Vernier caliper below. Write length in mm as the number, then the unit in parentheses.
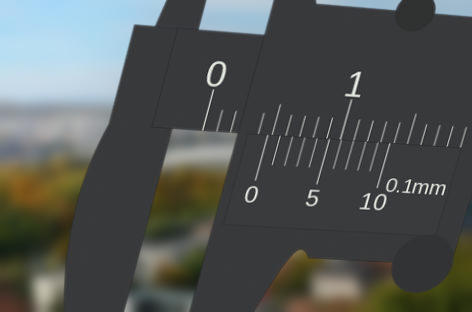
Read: 4.7 (mm)
